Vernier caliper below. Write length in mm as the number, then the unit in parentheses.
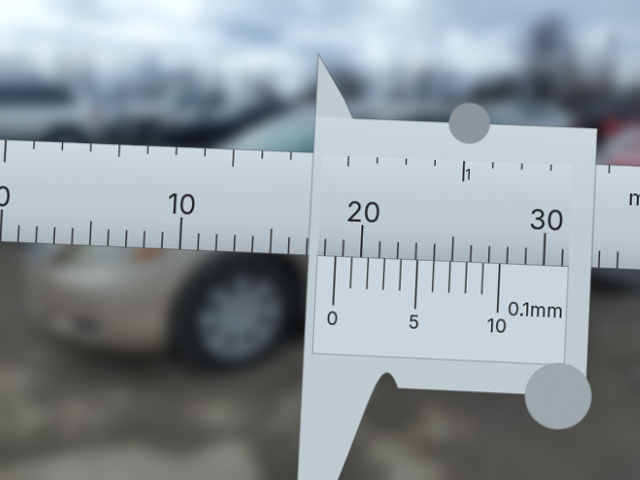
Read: 18.6 (mm)
